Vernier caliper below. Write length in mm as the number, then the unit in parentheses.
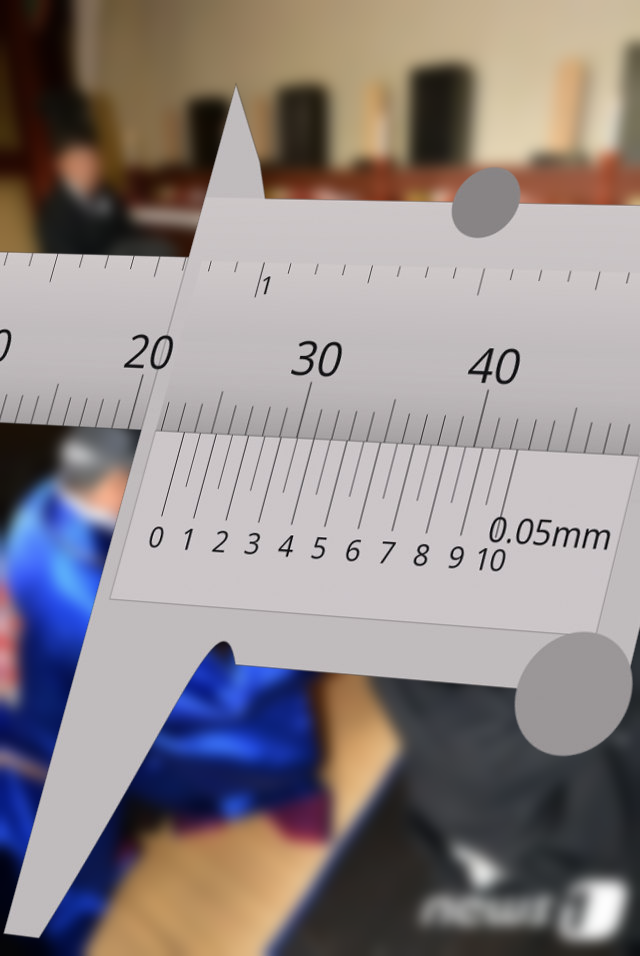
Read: 23.4 (mm)
